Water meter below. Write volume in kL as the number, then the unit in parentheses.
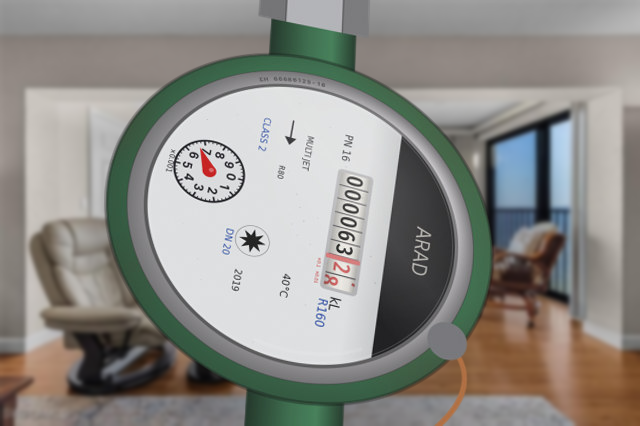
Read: 63.276 (kL)
